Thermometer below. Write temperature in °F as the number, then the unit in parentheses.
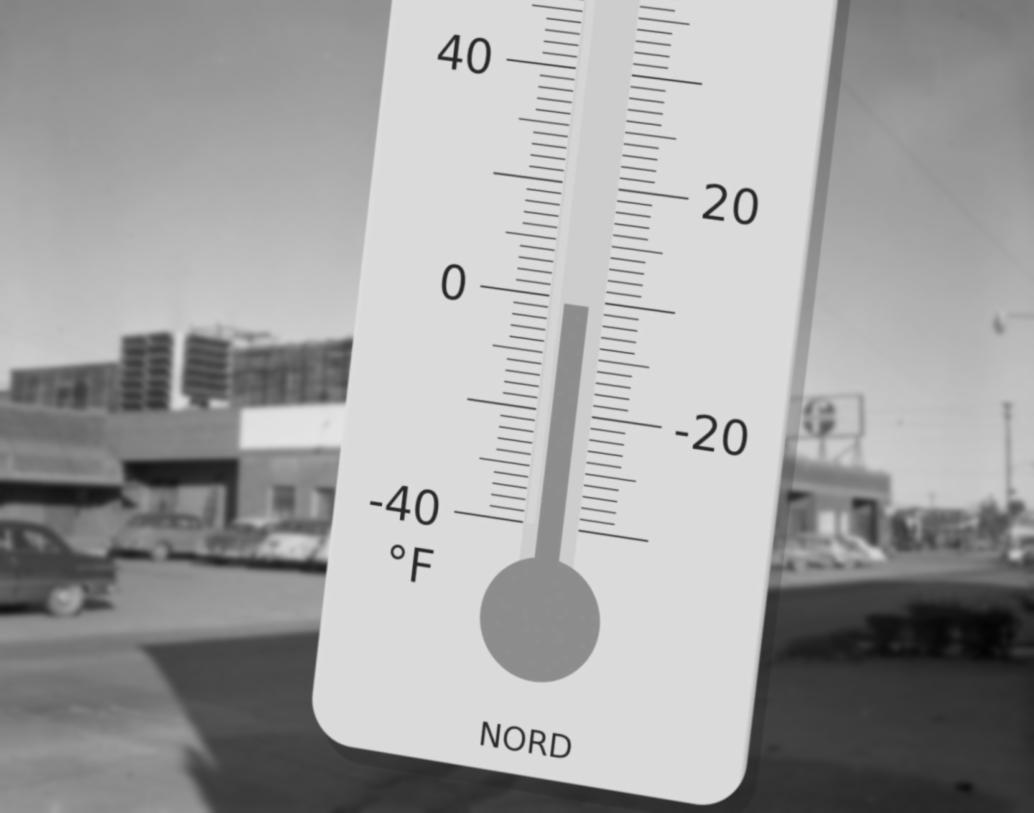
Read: -1 (°F)
